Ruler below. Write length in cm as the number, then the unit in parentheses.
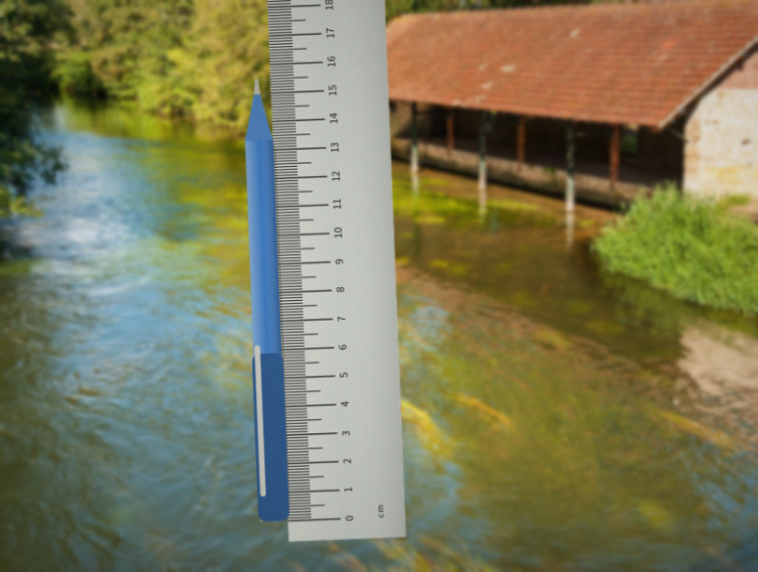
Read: 15.5 (cm)
